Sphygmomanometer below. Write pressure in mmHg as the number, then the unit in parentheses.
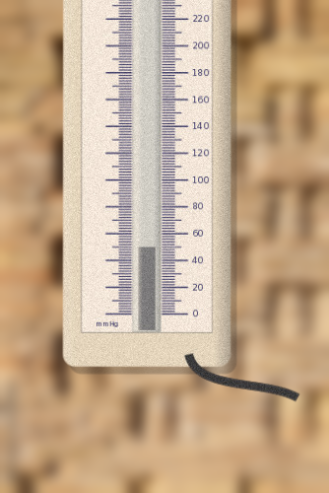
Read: 50 (mmHg)
